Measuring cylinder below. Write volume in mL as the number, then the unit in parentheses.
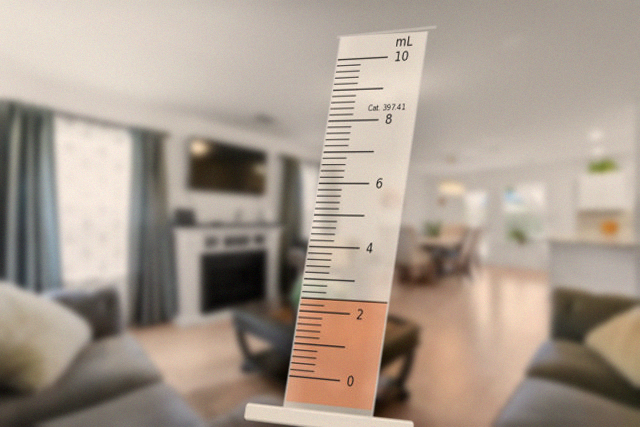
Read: 2.4 (mL)
